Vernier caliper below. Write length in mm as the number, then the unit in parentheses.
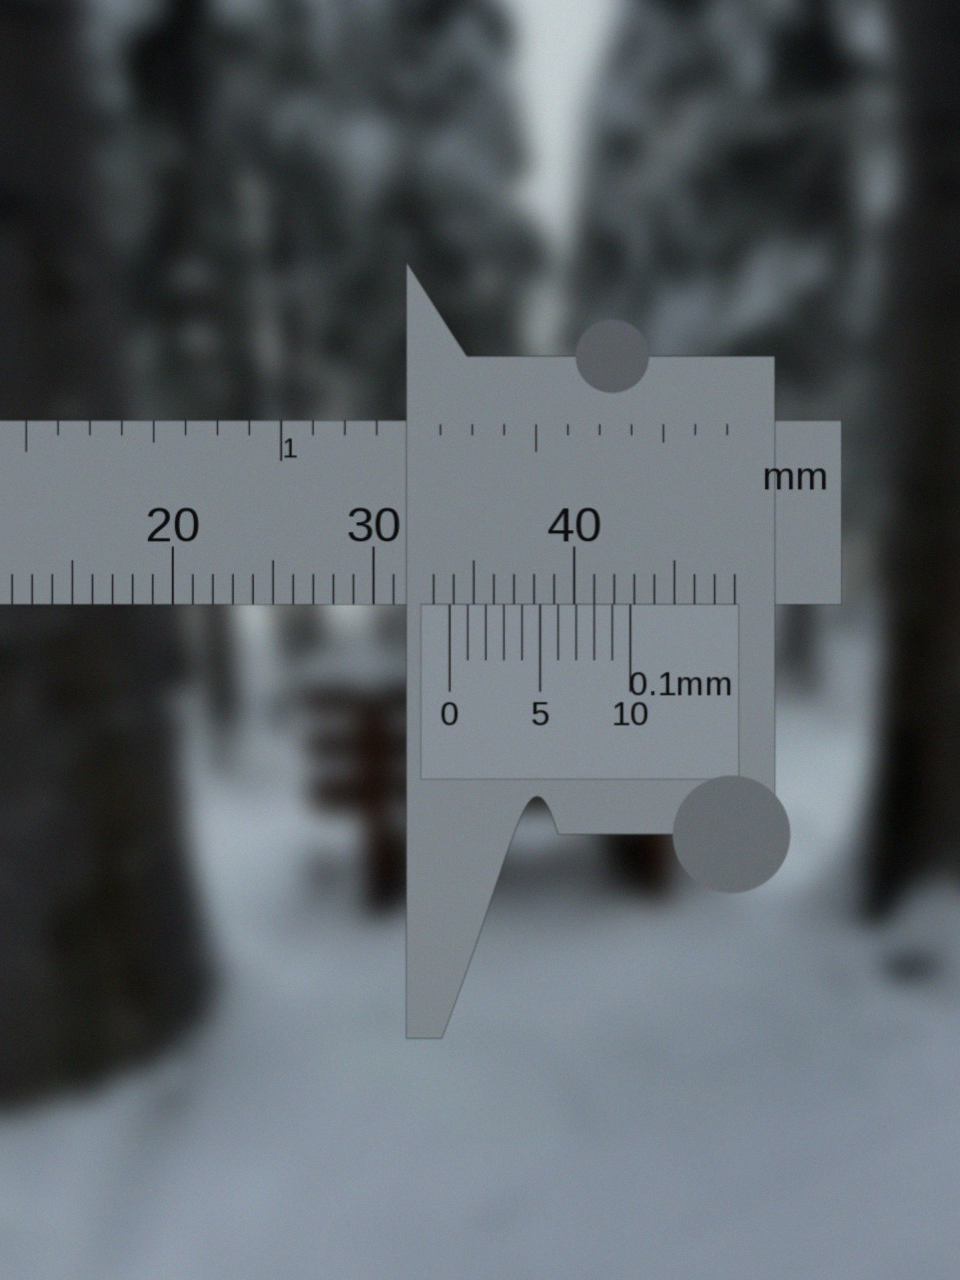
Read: 33.8 (mm)
